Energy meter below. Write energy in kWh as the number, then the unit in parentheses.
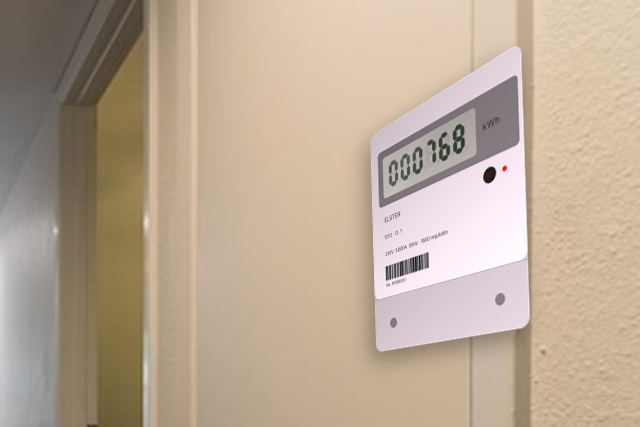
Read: 768 (kWh)
